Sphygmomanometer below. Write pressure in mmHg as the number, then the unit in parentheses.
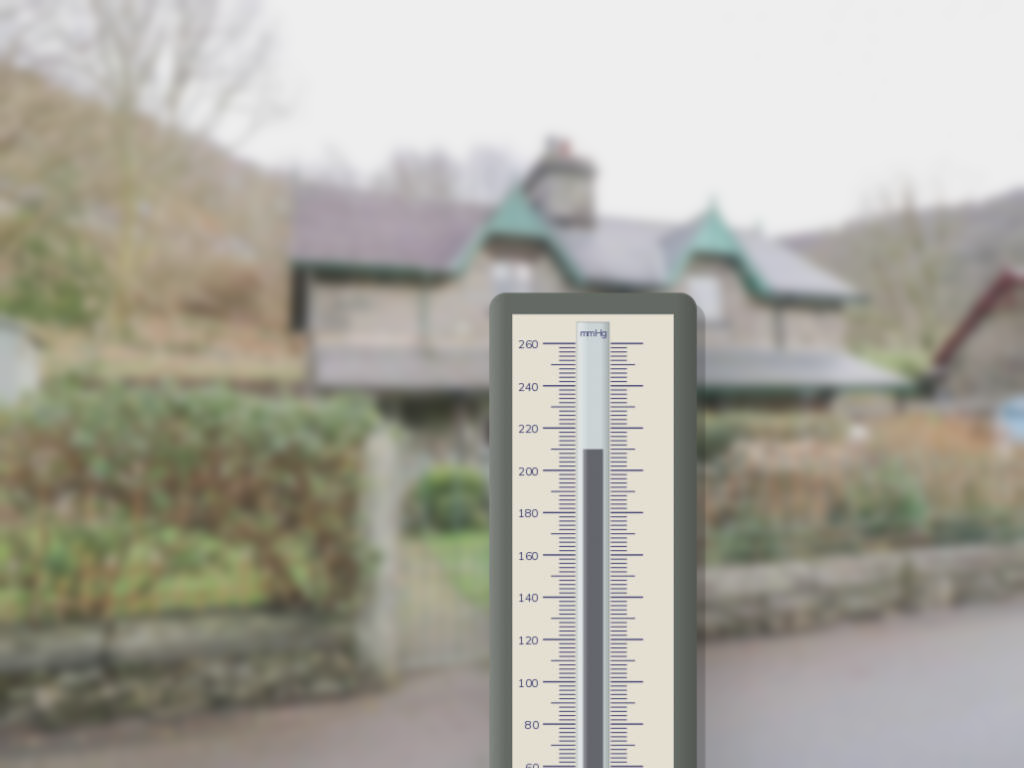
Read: 210 (mmHg)
